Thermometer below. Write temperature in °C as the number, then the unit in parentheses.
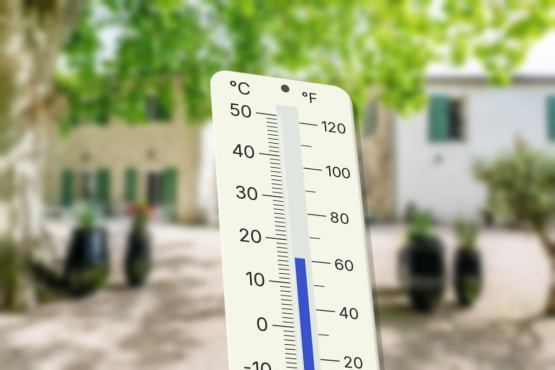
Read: 16 (°C)
